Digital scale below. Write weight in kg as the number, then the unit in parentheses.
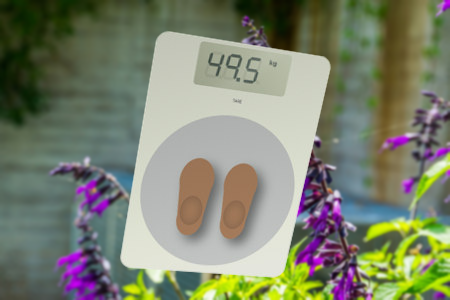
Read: 49.5 (kg)
